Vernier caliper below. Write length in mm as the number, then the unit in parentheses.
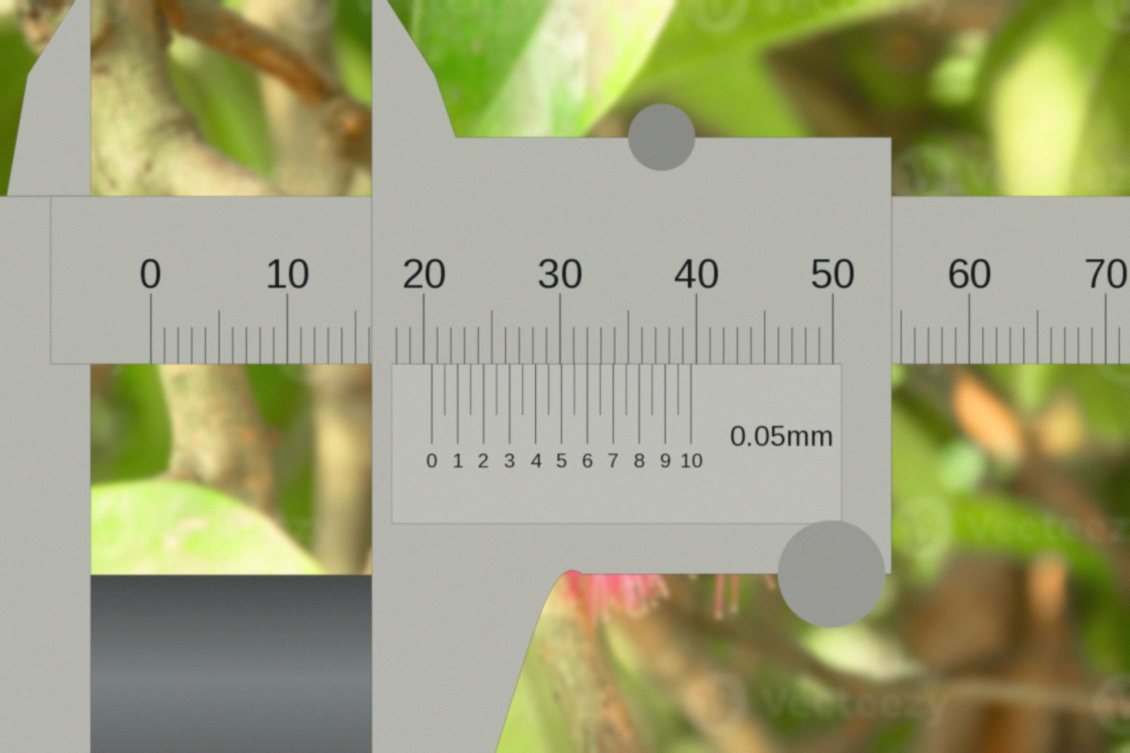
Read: 20.6 (mm)
